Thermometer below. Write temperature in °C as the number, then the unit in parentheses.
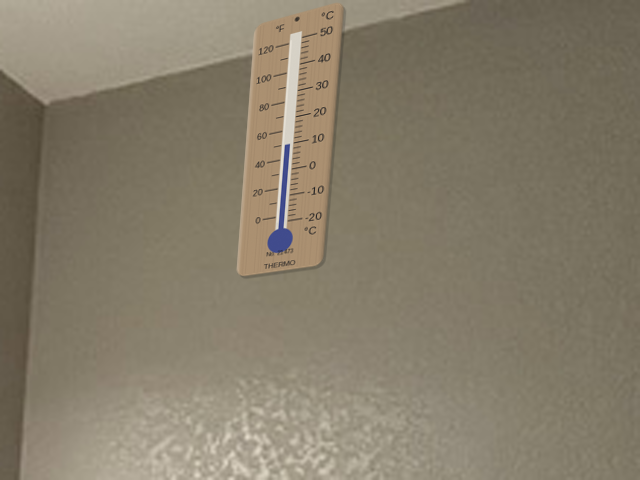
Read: 10 (°C)
